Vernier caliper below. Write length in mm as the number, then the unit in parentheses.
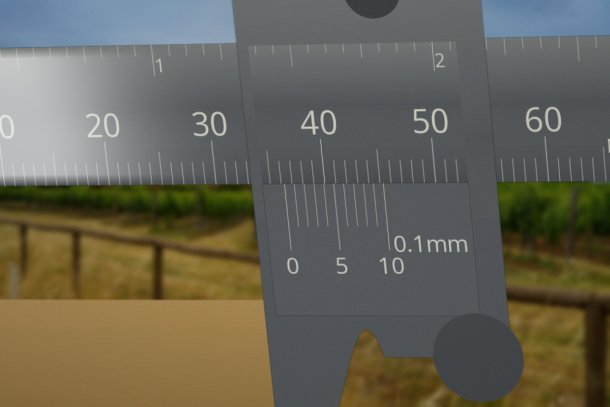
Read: 36.3 (mm)
